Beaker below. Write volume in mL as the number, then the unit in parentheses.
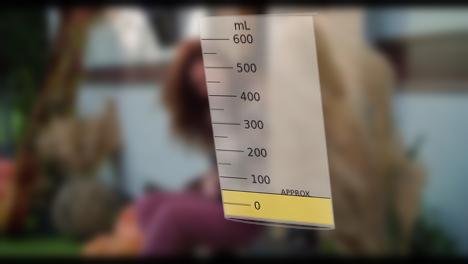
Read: 50 (mL)
